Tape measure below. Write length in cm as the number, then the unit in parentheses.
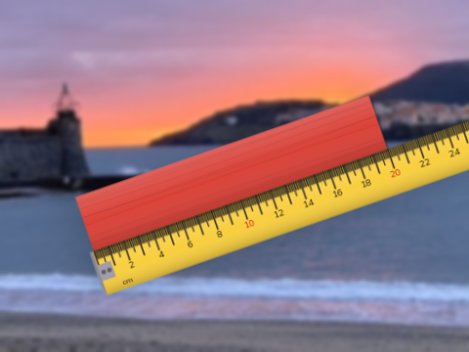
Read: 20 (cm)
